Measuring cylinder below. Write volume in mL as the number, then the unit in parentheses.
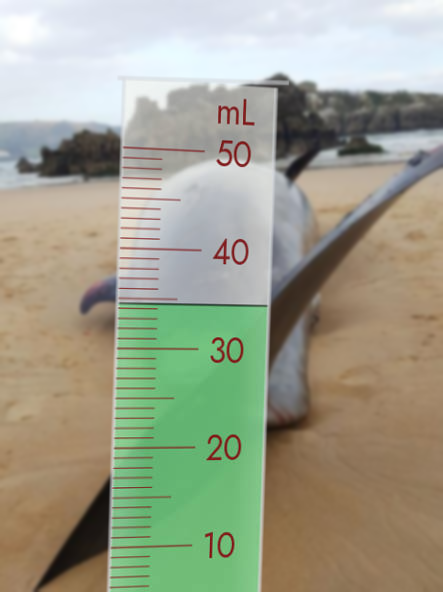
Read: 34.5 (mL)
